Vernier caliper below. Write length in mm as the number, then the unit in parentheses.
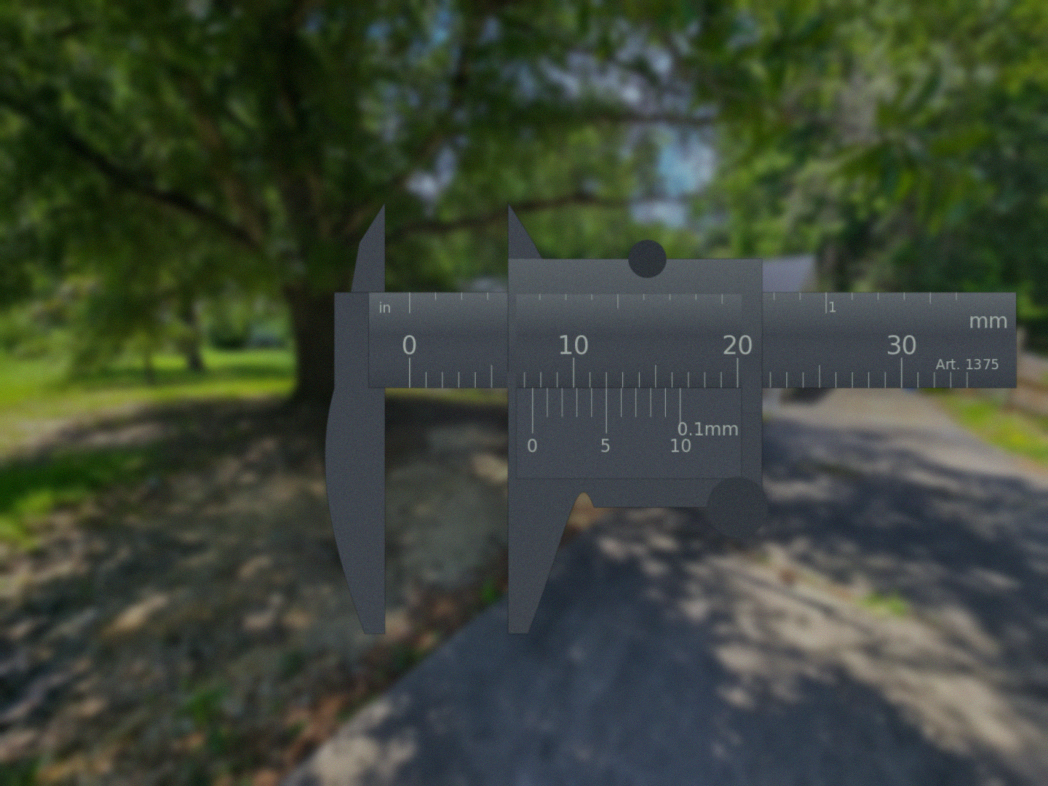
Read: 7.5 (mm)
